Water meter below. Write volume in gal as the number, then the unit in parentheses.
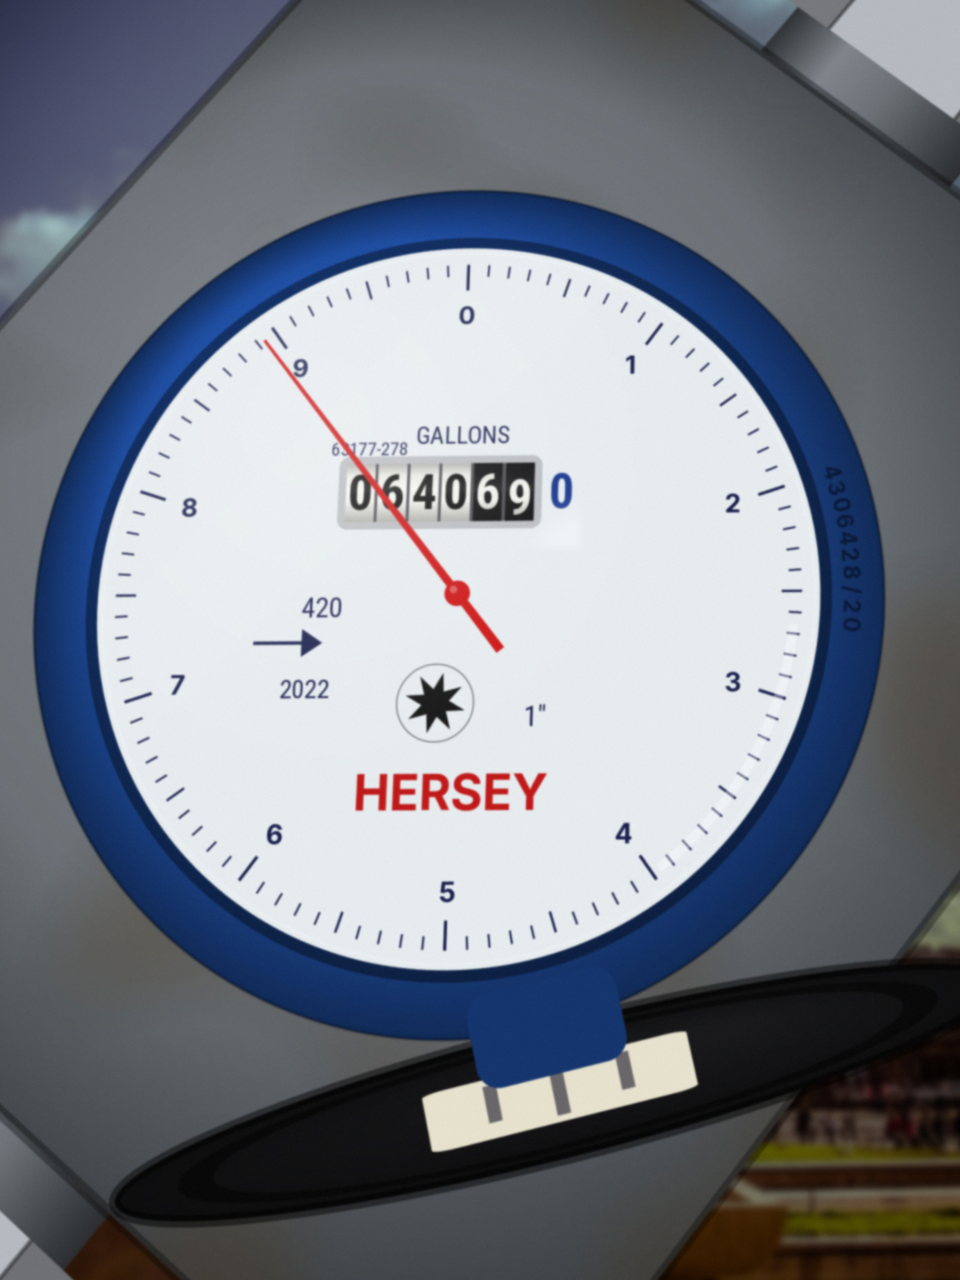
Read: 640688.9 (gal)
